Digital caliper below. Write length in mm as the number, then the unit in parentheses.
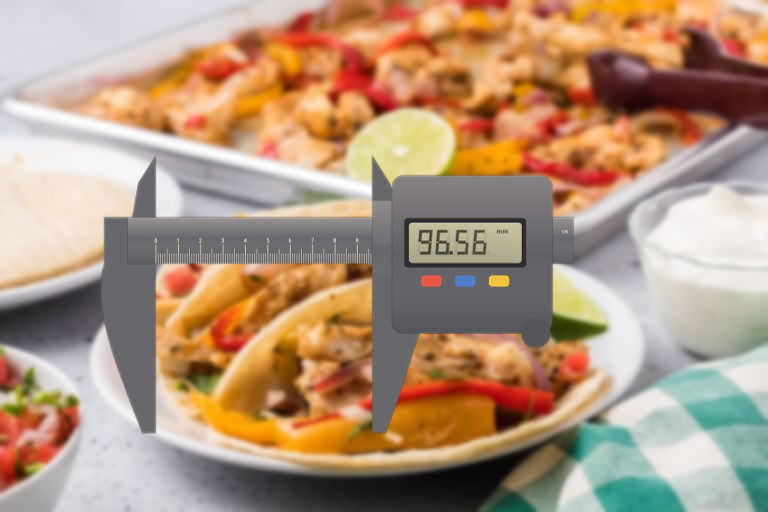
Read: 96.56 (mm)
